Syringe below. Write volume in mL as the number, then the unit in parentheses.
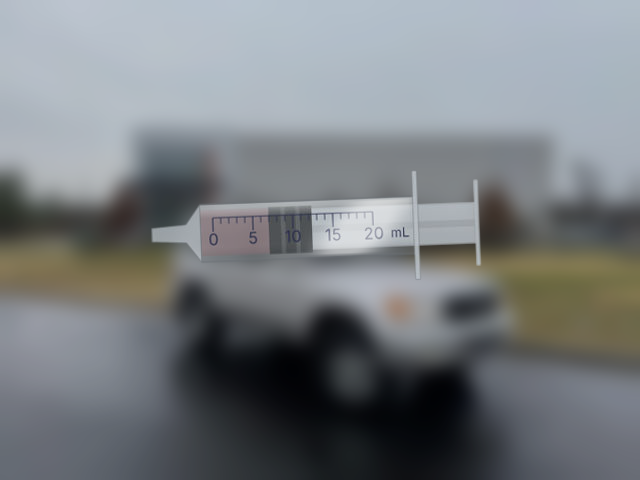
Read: 7 (mL)
